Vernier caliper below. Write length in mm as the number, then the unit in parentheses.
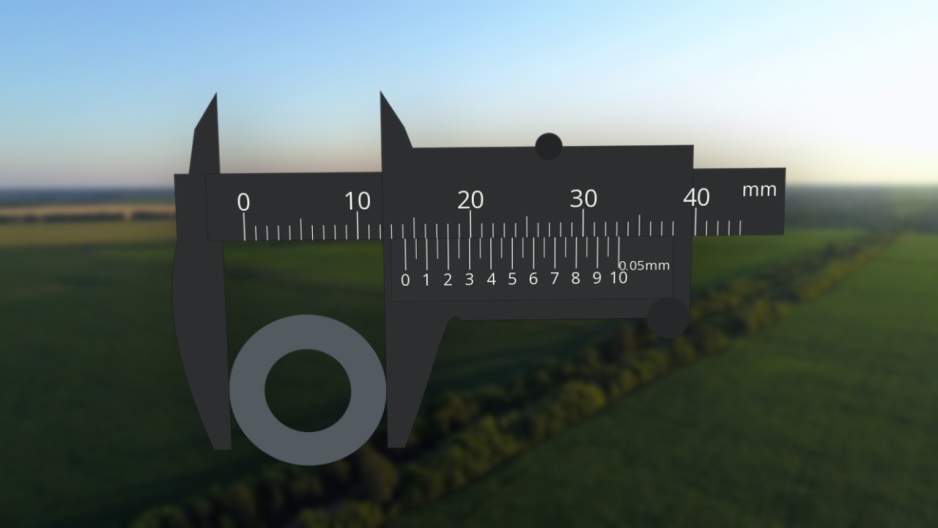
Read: 14.2 (mm)
